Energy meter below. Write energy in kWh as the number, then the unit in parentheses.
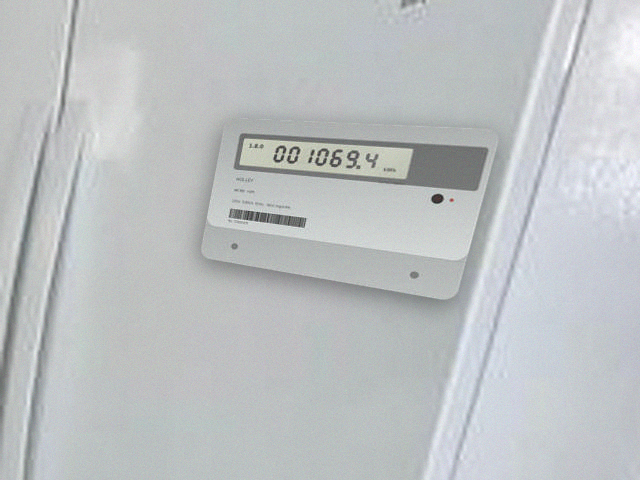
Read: 1069.4 (kWh)
